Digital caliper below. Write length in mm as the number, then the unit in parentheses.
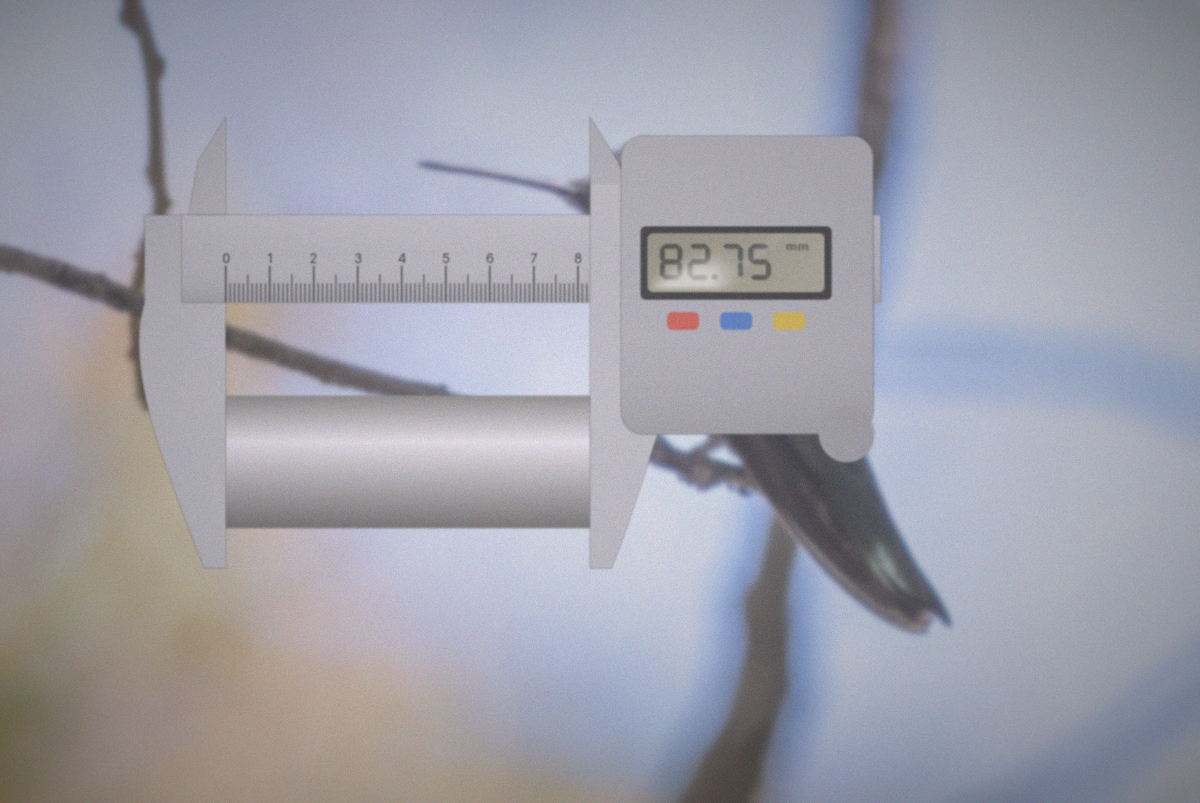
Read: 82.75 (mm)
